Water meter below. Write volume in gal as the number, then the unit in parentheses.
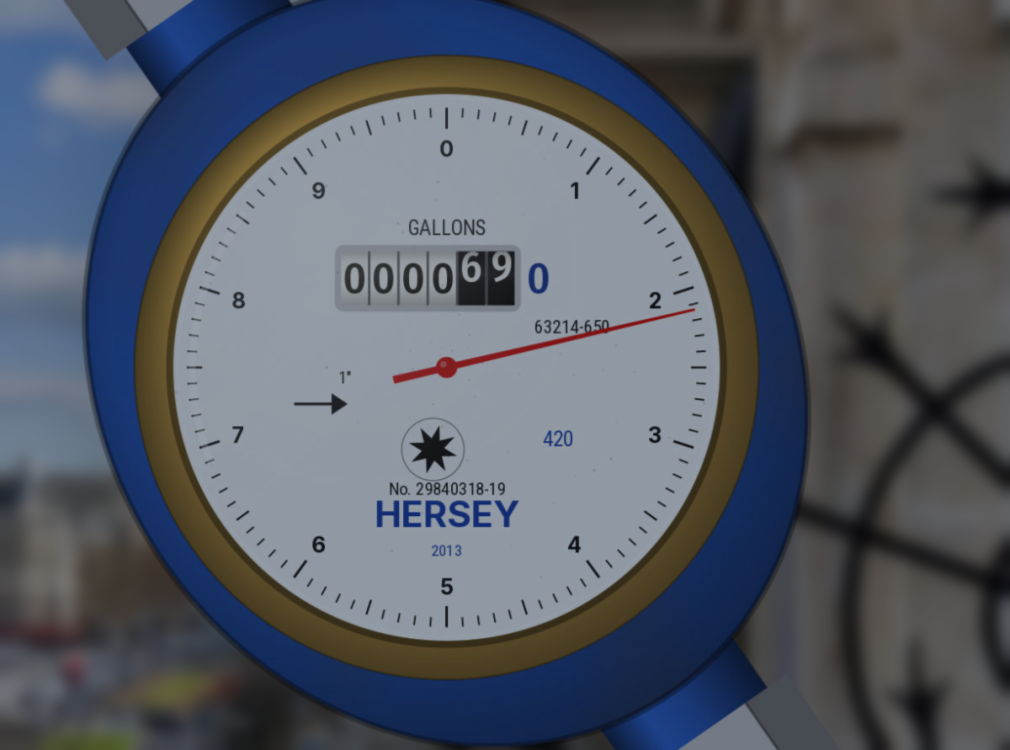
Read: 692.1 (gal)
